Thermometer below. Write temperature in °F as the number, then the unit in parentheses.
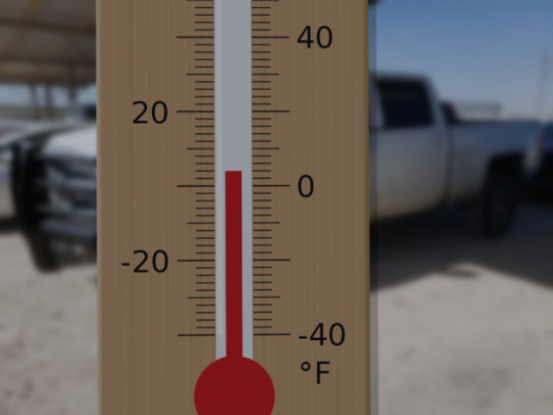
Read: 4 (°F)
